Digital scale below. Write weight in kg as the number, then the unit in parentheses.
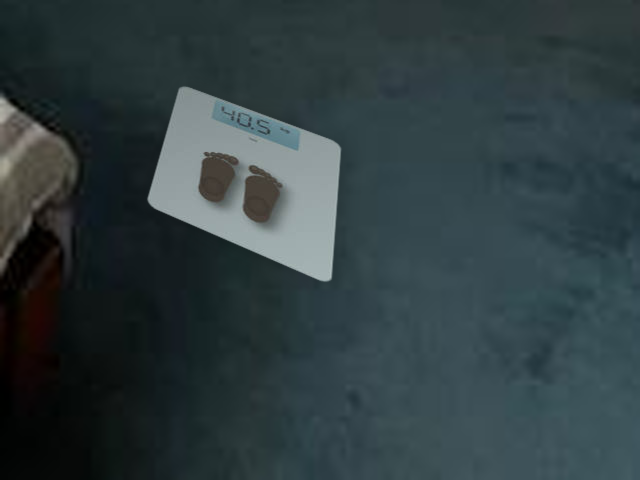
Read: 40.5 (kg)
